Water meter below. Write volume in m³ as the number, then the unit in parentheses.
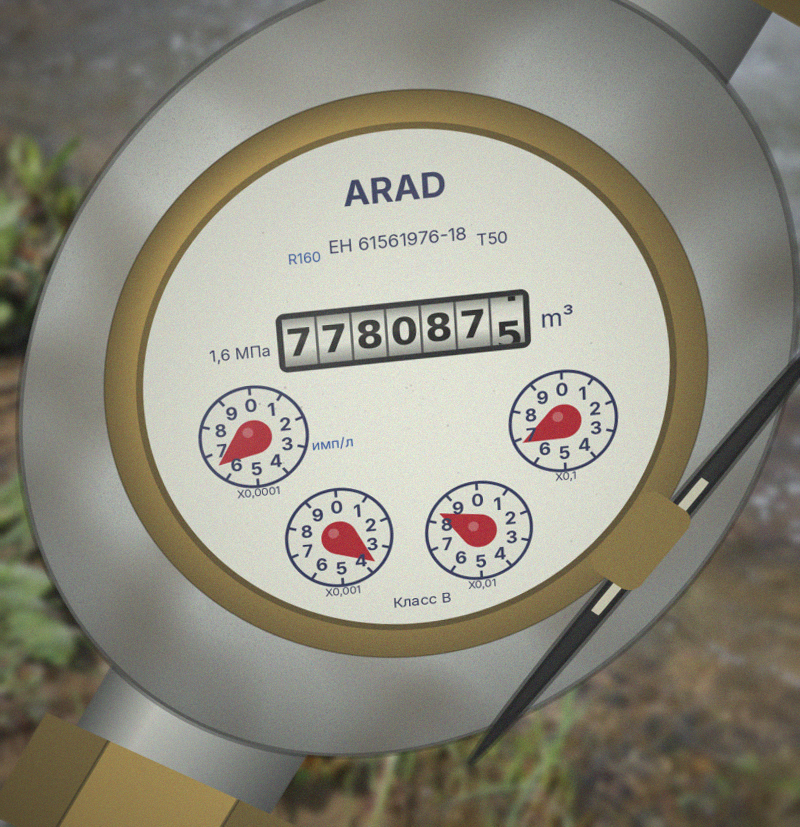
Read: 7780874.6836 (m³)
